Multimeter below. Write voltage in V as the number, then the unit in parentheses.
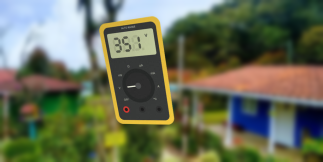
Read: 351 (V)
